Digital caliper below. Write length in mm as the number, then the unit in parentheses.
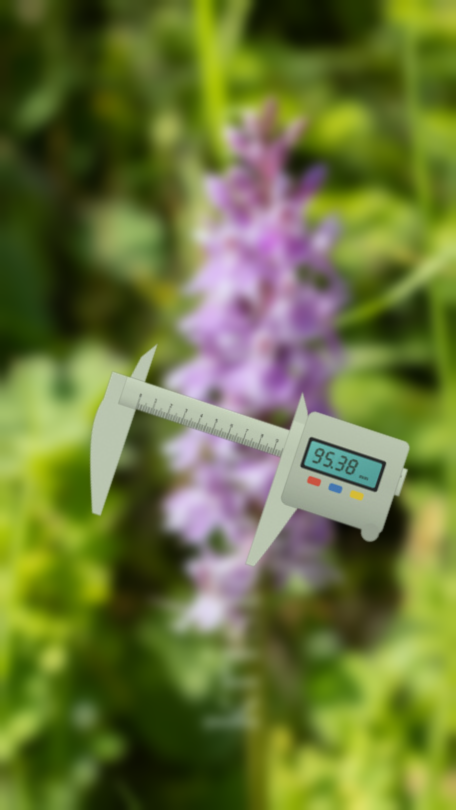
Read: 95.38 (mm)
